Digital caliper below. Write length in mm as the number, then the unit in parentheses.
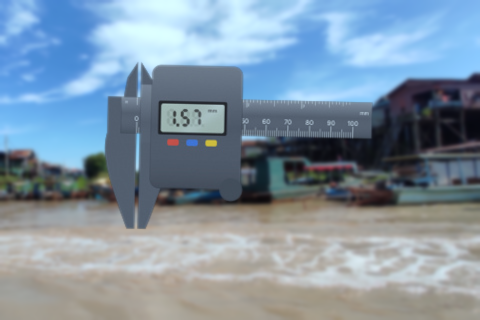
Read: 1.57 (mm)
